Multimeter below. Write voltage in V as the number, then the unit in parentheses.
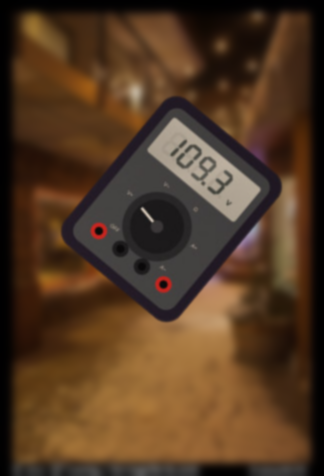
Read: 109.3 (V)
